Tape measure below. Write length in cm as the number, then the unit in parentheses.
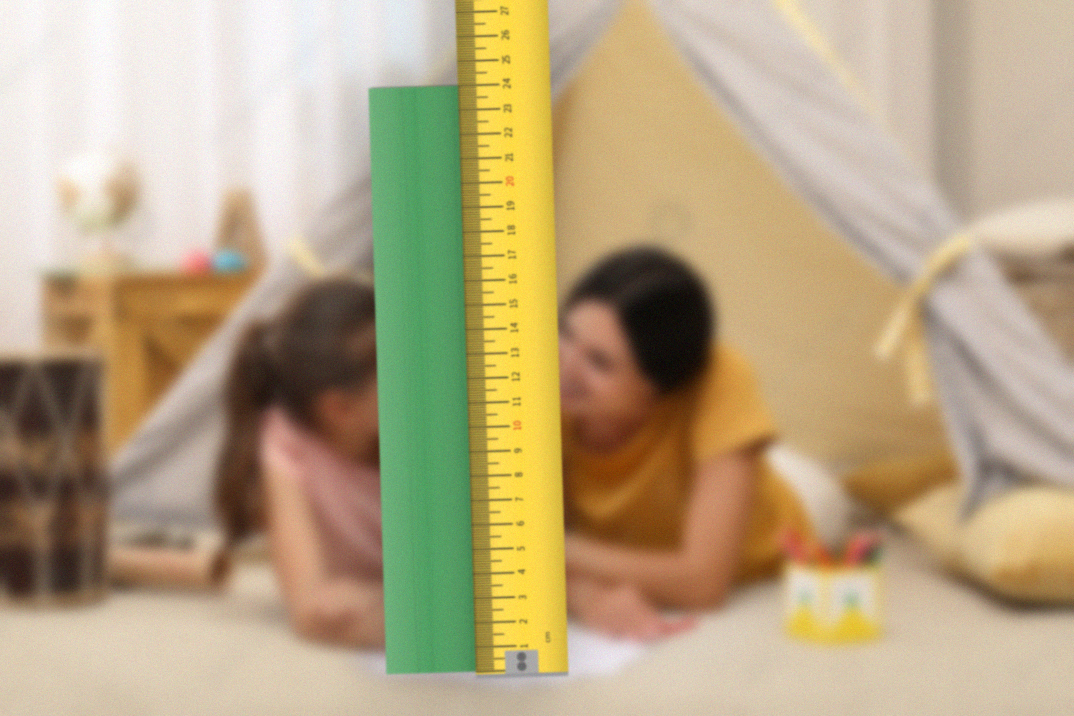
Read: 24 (cm)
